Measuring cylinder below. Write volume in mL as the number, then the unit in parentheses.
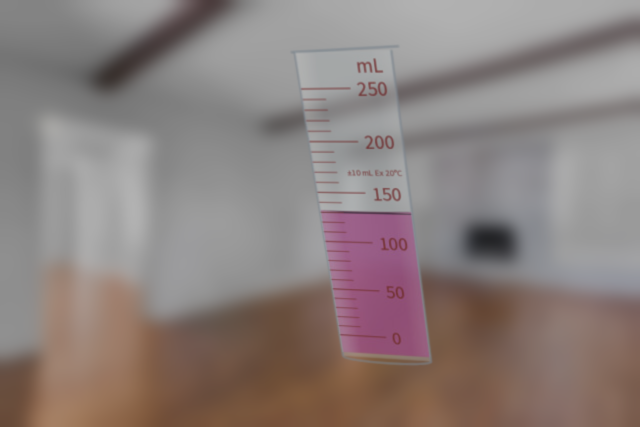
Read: 130 (mL)
